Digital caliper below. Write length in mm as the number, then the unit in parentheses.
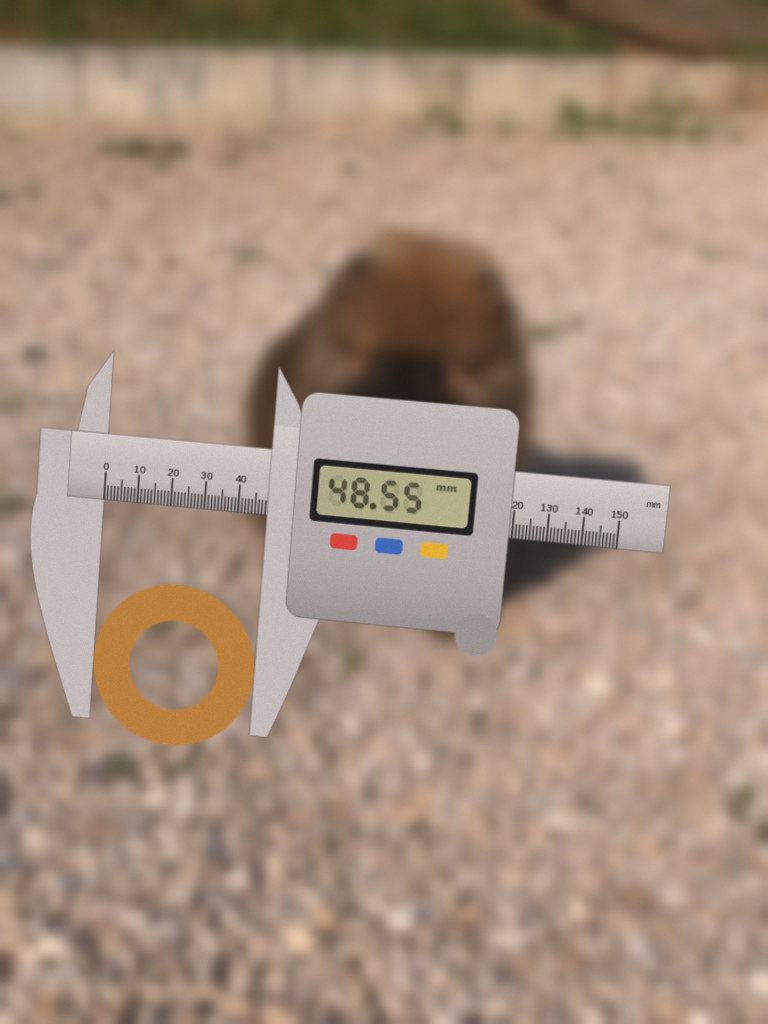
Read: 48.55 (mm)
